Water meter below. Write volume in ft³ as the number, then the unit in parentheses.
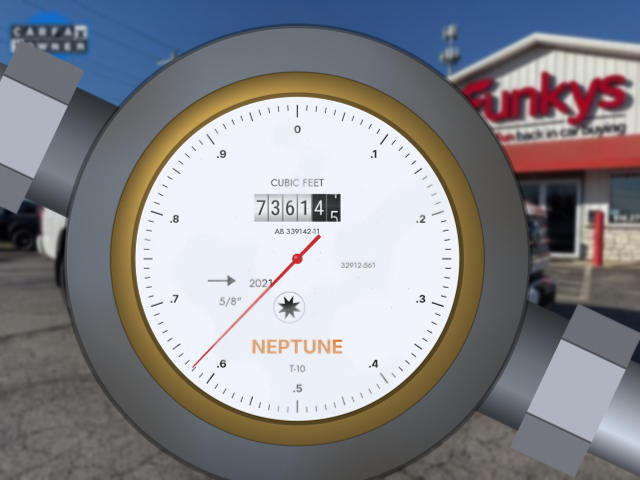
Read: 736144.62 (ft³)
